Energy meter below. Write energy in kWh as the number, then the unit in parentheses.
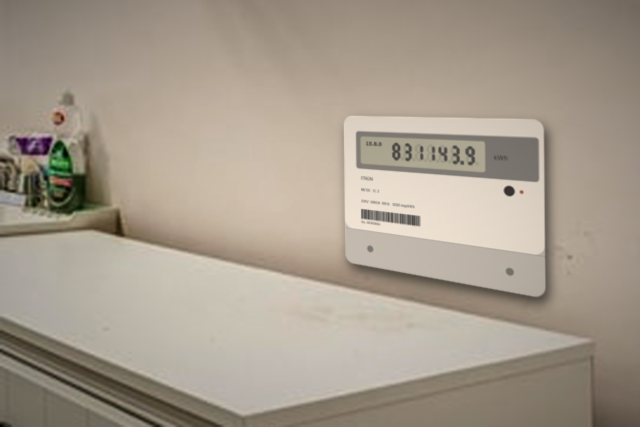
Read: 831143.9 (kWh)
